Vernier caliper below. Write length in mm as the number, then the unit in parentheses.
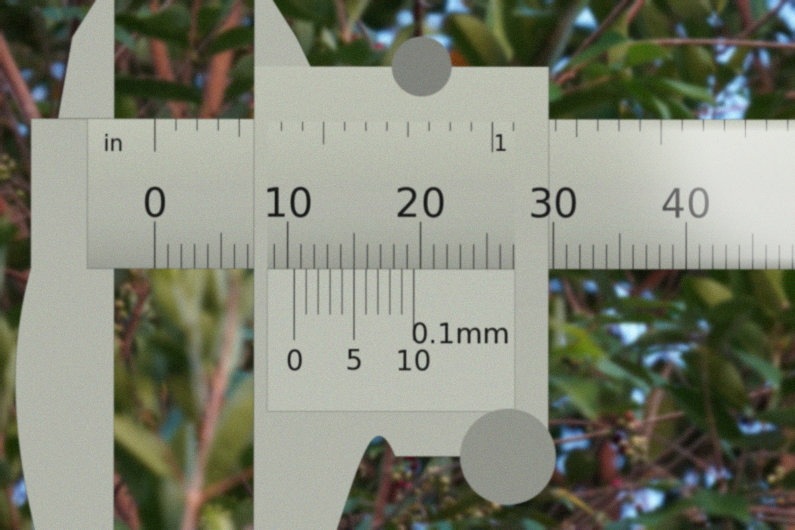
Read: 10.5 (mm)
